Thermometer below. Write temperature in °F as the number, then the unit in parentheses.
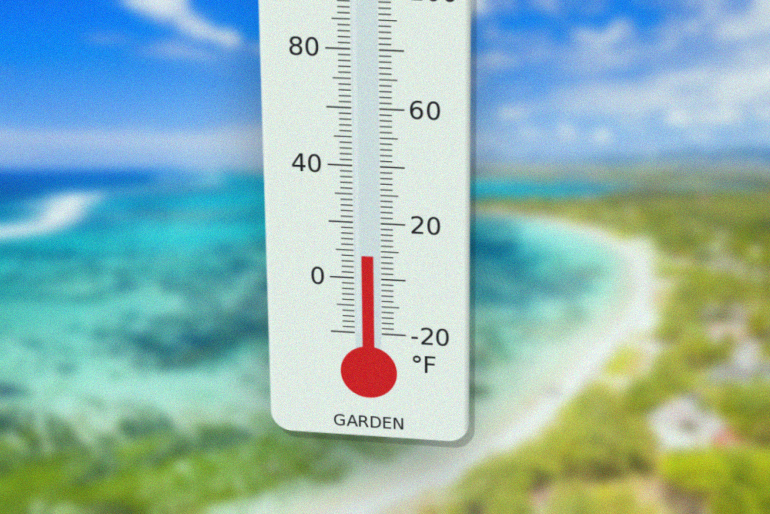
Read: 8 (°F)
